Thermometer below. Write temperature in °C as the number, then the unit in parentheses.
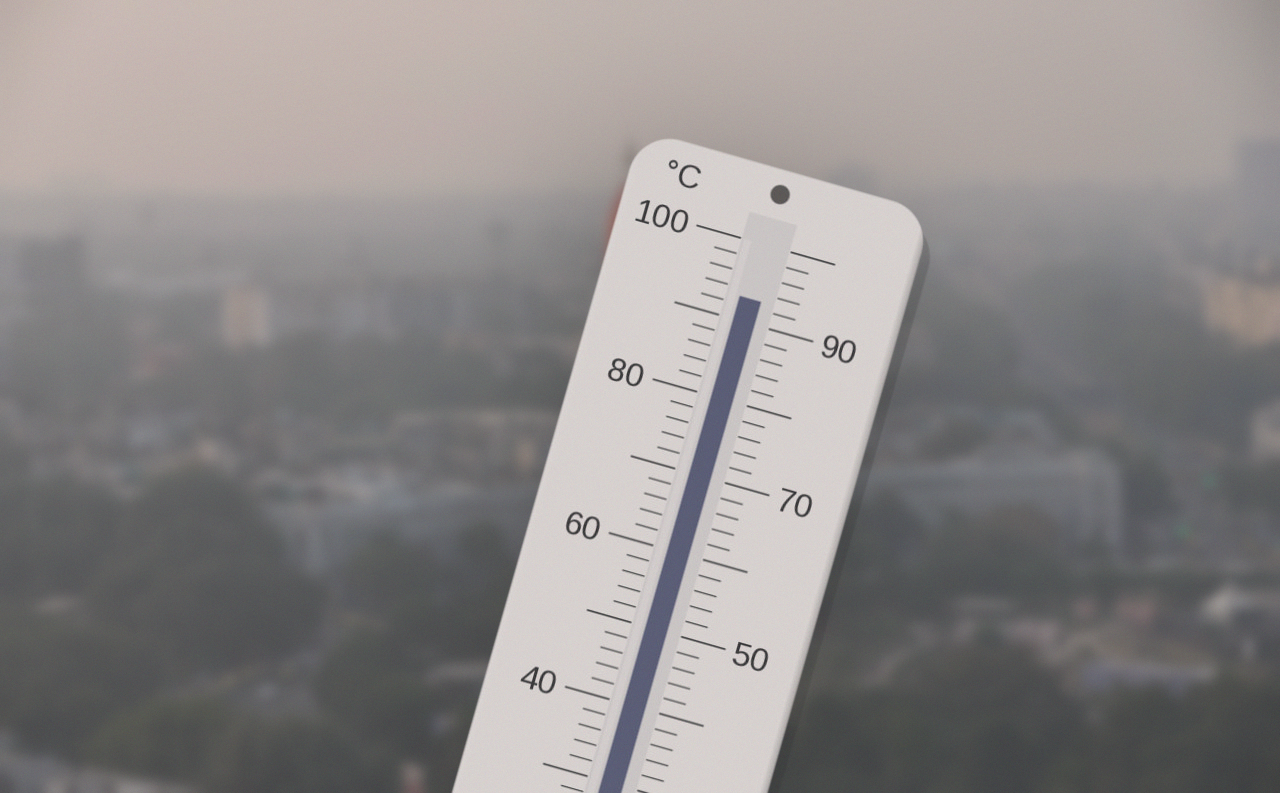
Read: 93 (°C)
